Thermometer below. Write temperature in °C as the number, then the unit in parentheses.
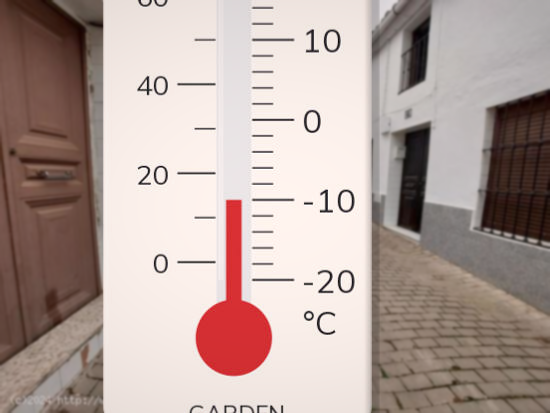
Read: -10 (°C)
